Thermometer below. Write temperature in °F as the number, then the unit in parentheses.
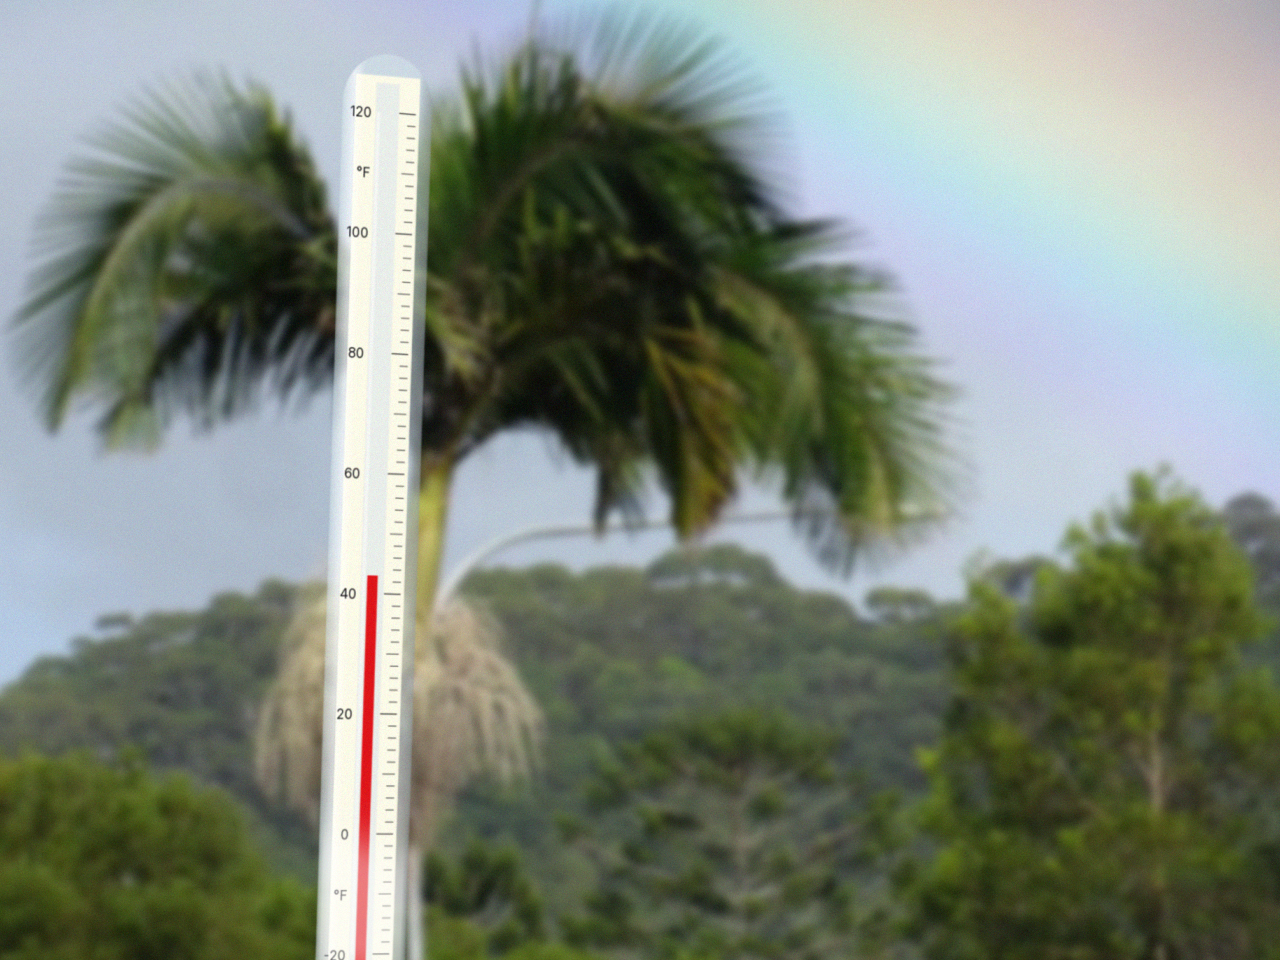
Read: 43 (°F)
